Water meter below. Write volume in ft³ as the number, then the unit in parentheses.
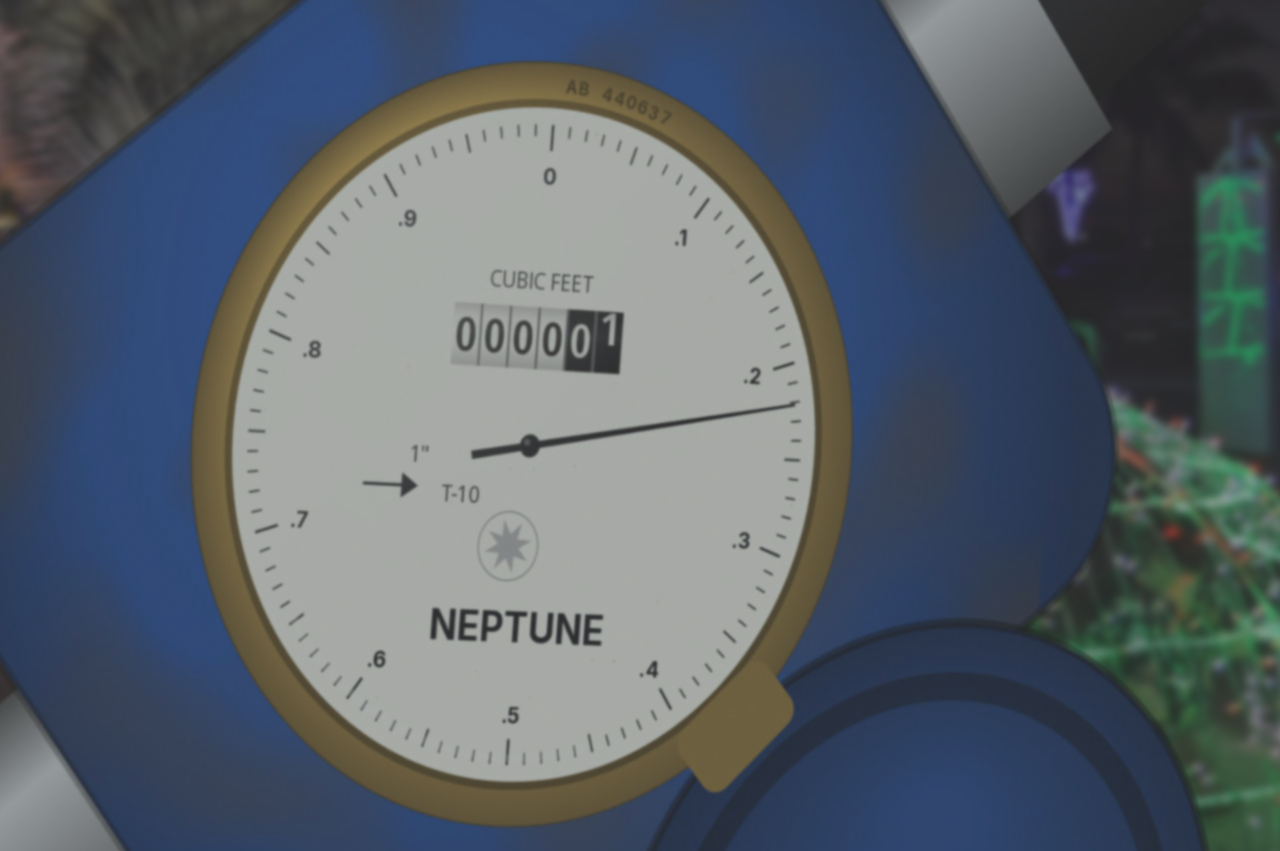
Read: 1.22 (ft³)
